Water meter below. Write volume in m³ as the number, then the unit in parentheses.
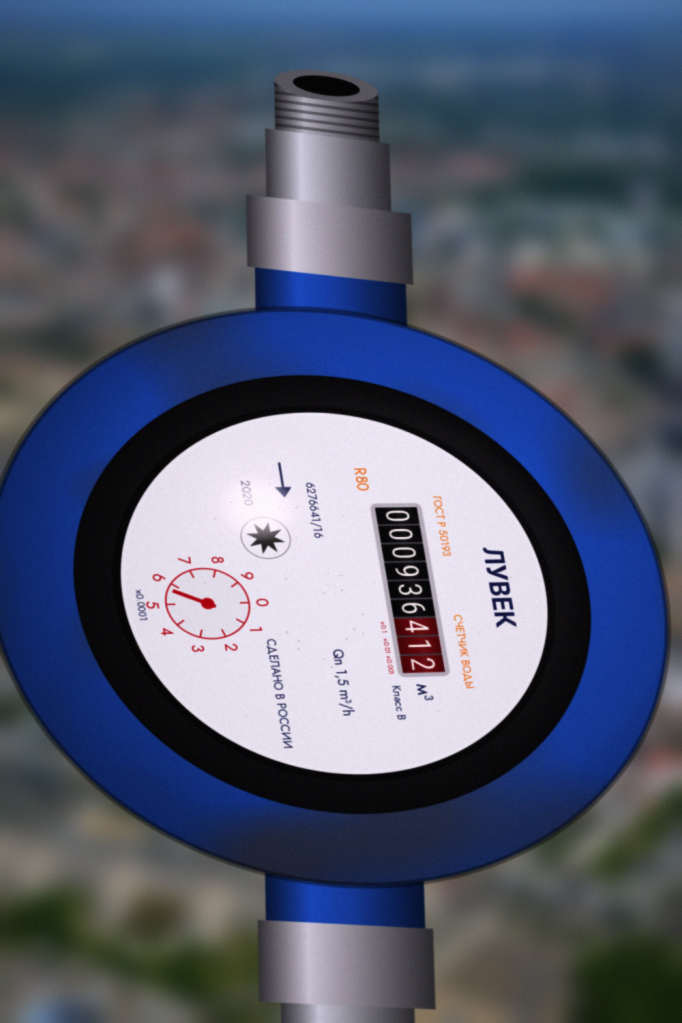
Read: 936.4125 (m³)
